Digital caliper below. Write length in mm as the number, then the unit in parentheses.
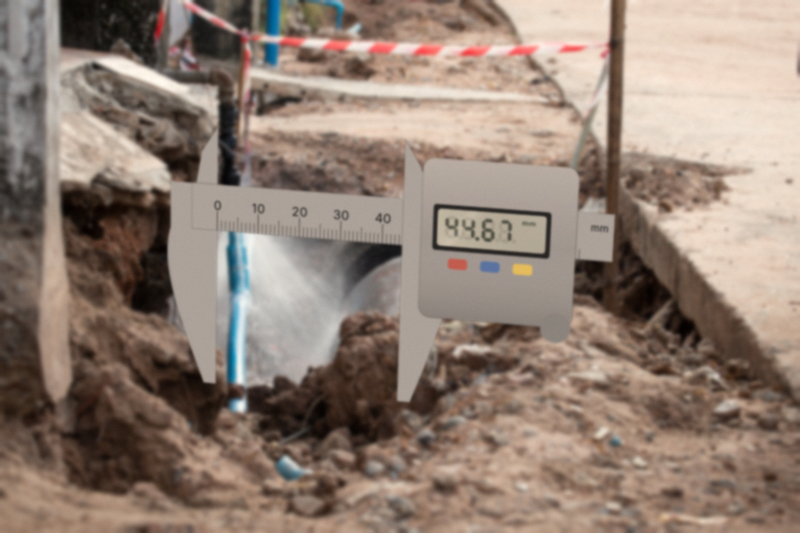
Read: 44.67 (mm)
